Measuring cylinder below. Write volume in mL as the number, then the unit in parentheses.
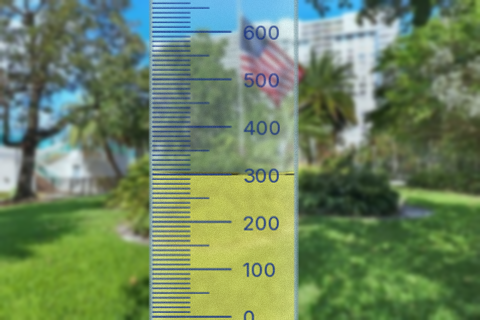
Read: 300 (mL)
